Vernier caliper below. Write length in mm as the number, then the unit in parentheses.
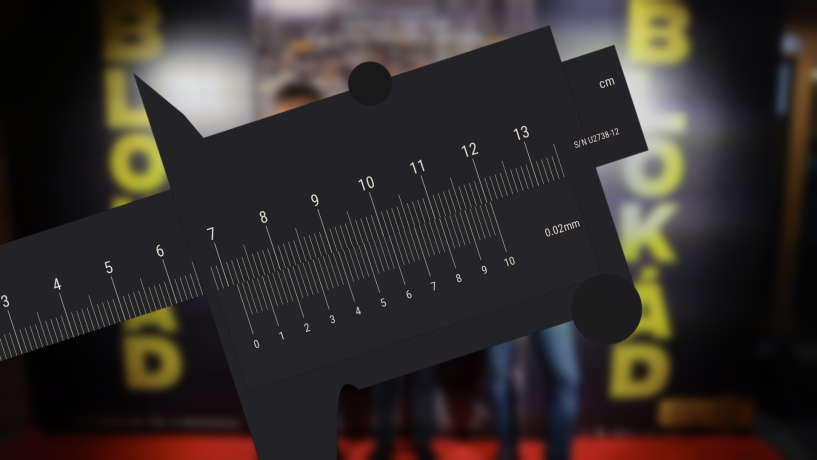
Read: 71.6 (mm)
